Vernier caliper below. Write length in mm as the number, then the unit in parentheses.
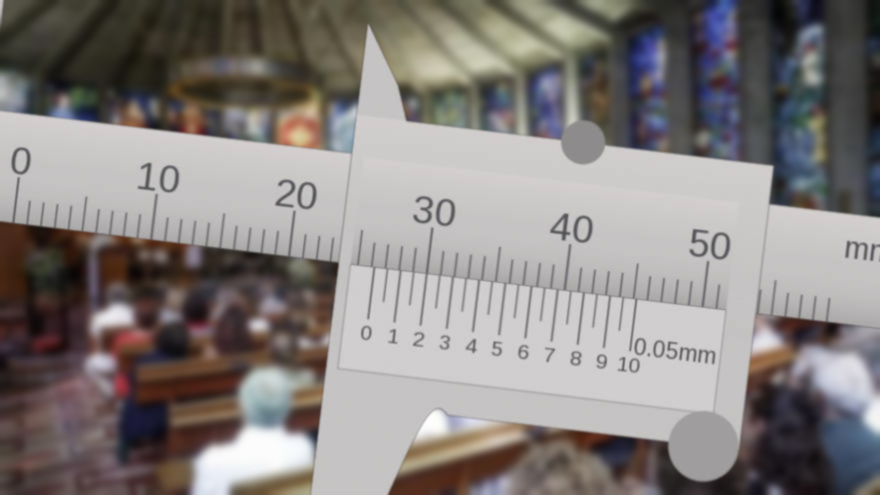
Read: 26.2 (mm)
